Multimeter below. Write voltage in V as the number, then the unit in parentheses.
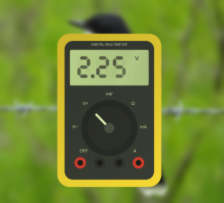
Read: 2.25 (V)
